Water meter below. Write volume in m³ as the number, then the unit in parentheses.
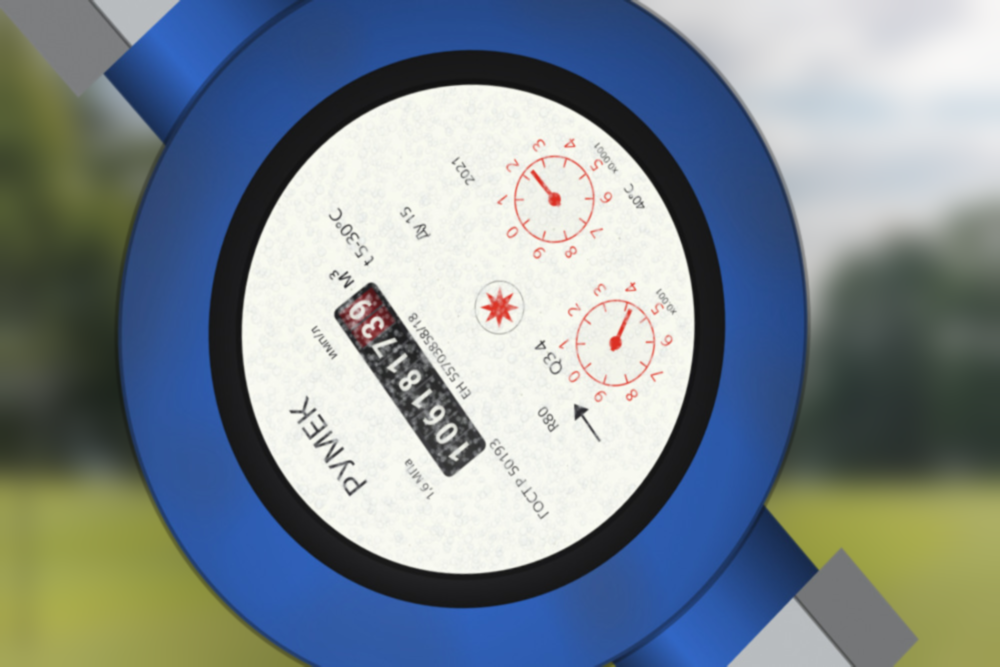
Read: 1061817.3942 (m³)
